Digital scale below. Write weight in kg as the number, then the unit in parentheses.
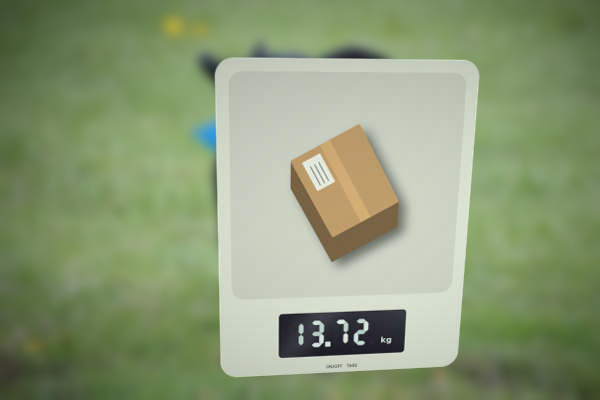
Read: 13.72 (kg)
